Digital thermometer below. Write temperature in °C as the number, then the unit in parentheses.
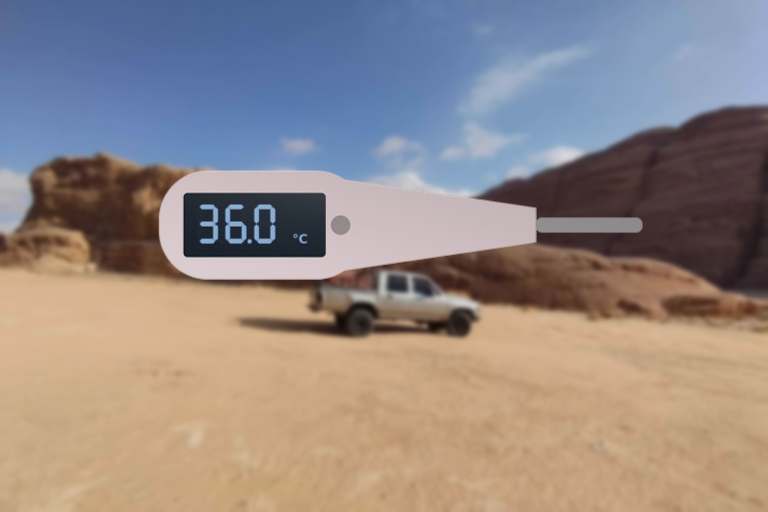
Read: 36.0 (°C)
